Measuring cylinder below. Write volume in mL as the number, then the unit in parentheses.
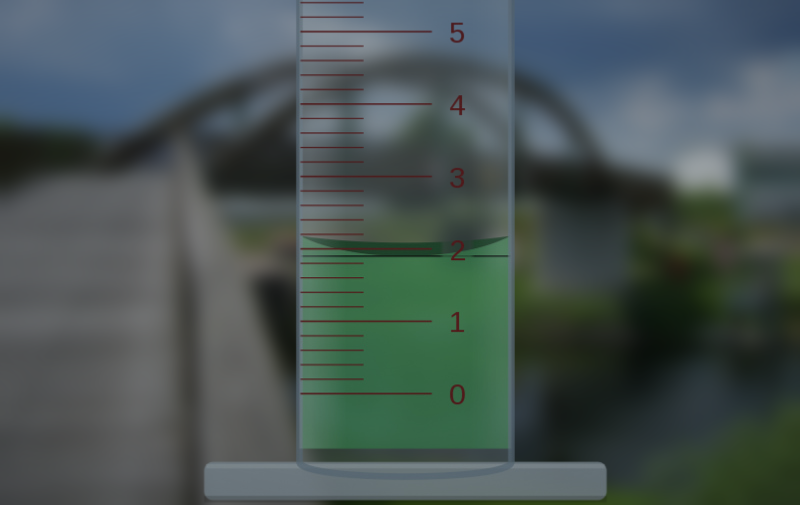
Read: 1.9 (mL)
